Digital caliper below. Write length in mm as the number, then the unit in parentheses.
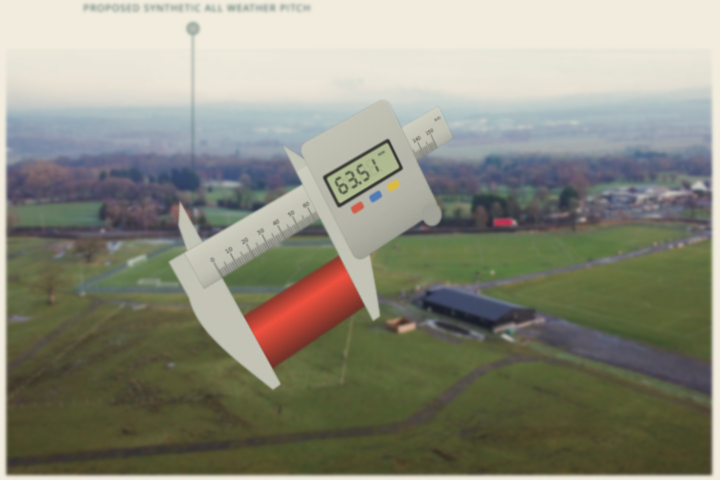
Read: 63.51 (mm)
